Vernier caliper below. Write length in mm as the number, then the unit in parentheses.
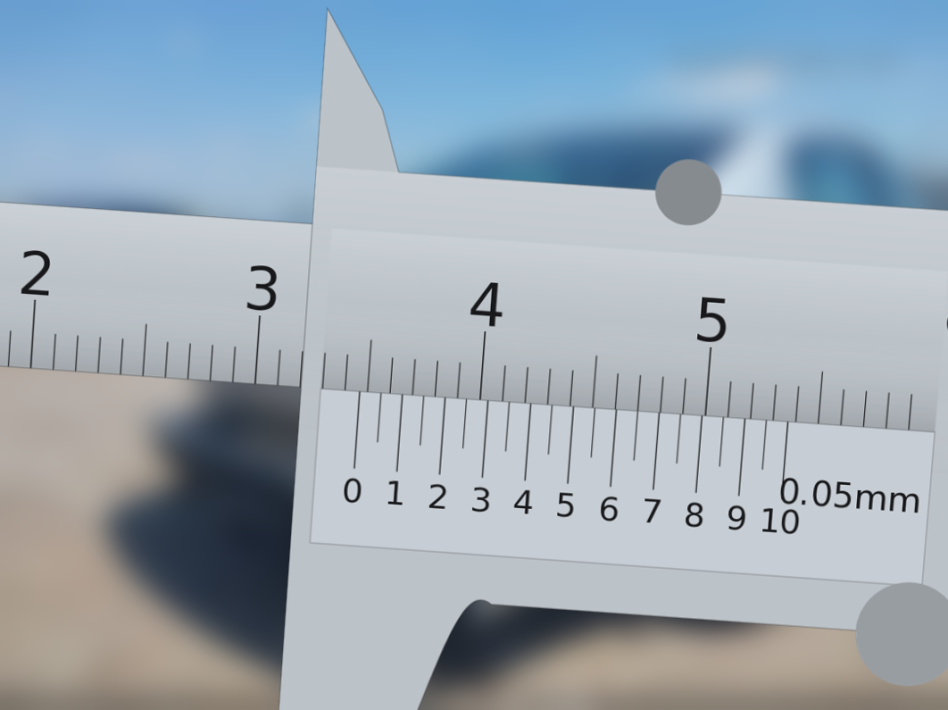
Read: 34.65 (mm)
